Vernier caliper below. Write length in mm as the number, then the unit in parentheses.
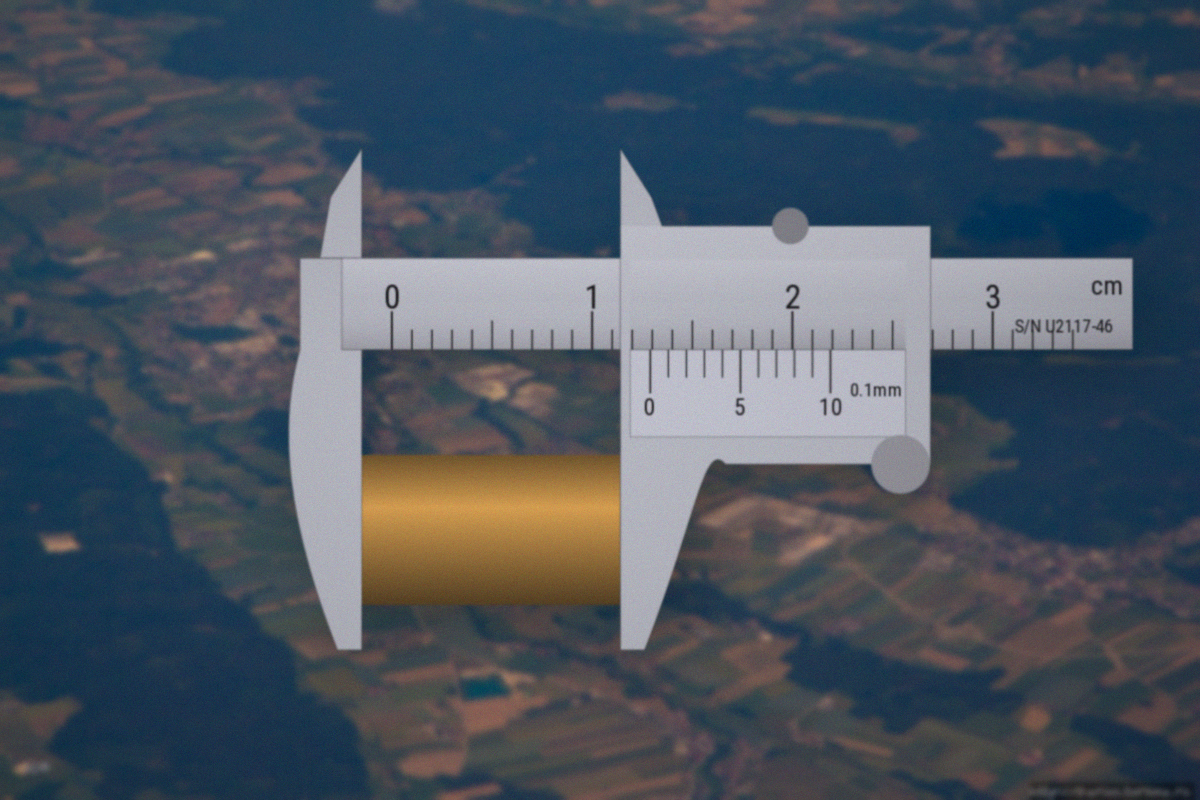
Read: 12.9 (mm)
